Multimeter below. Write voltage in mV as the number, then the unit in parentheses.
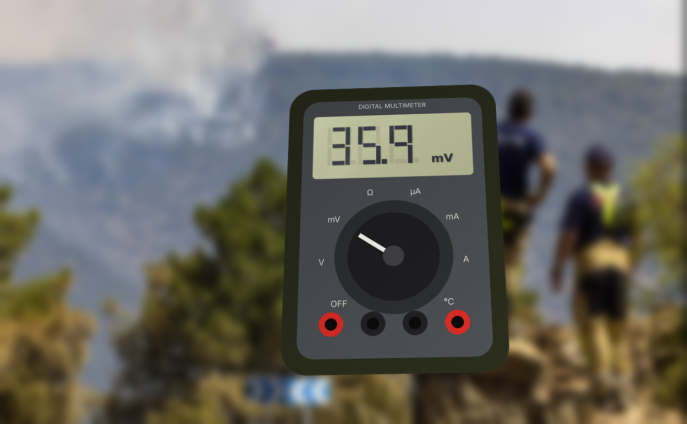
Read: 35.9 (mV)
